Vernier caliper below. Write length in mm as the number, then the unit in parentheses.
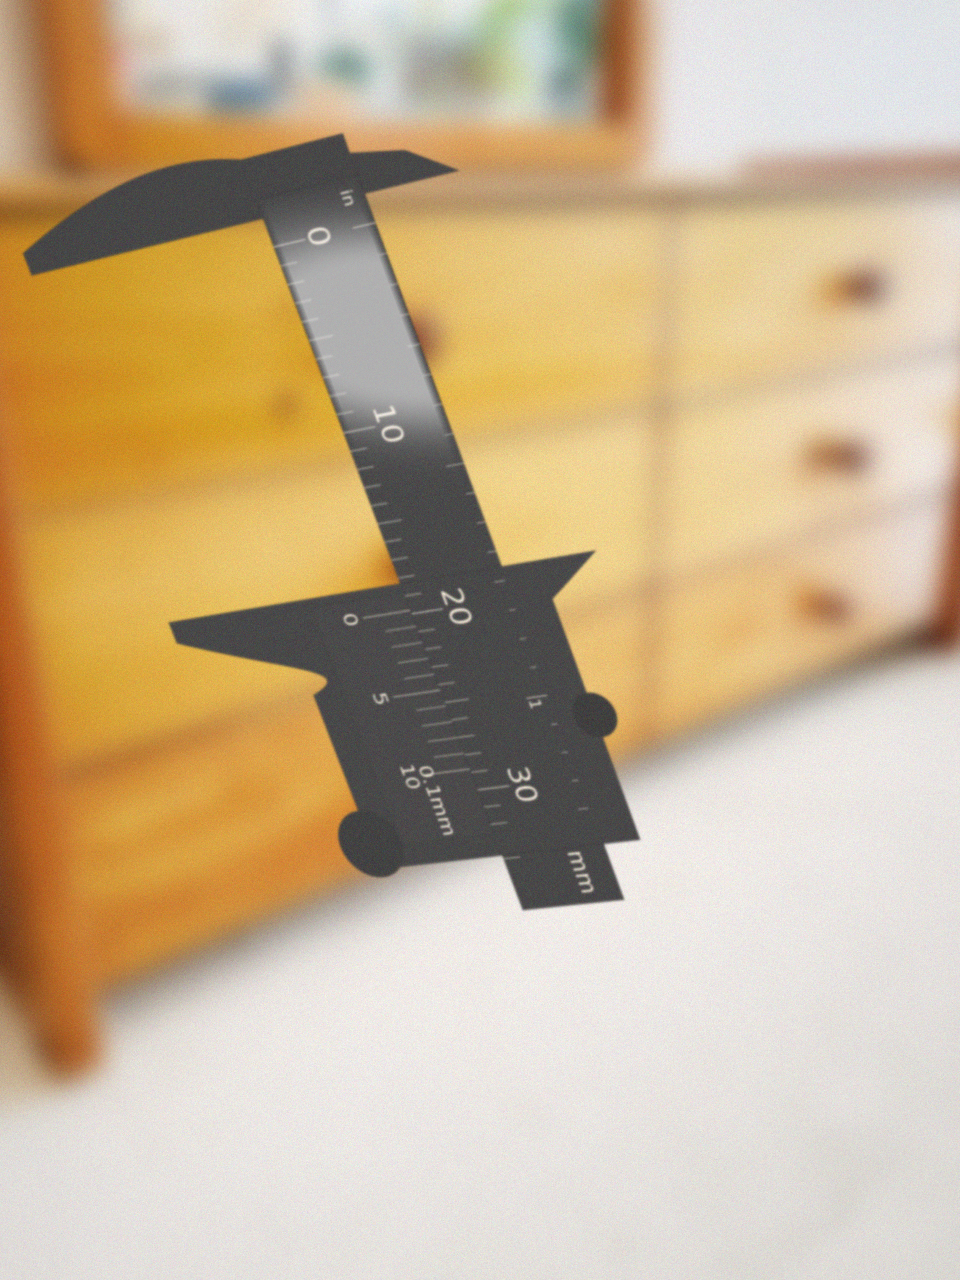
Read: 19.8 (mm)
